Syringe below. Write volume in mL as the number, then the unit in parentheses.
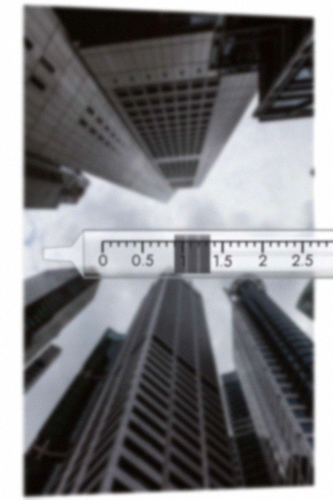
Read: 0.9 (mL)
